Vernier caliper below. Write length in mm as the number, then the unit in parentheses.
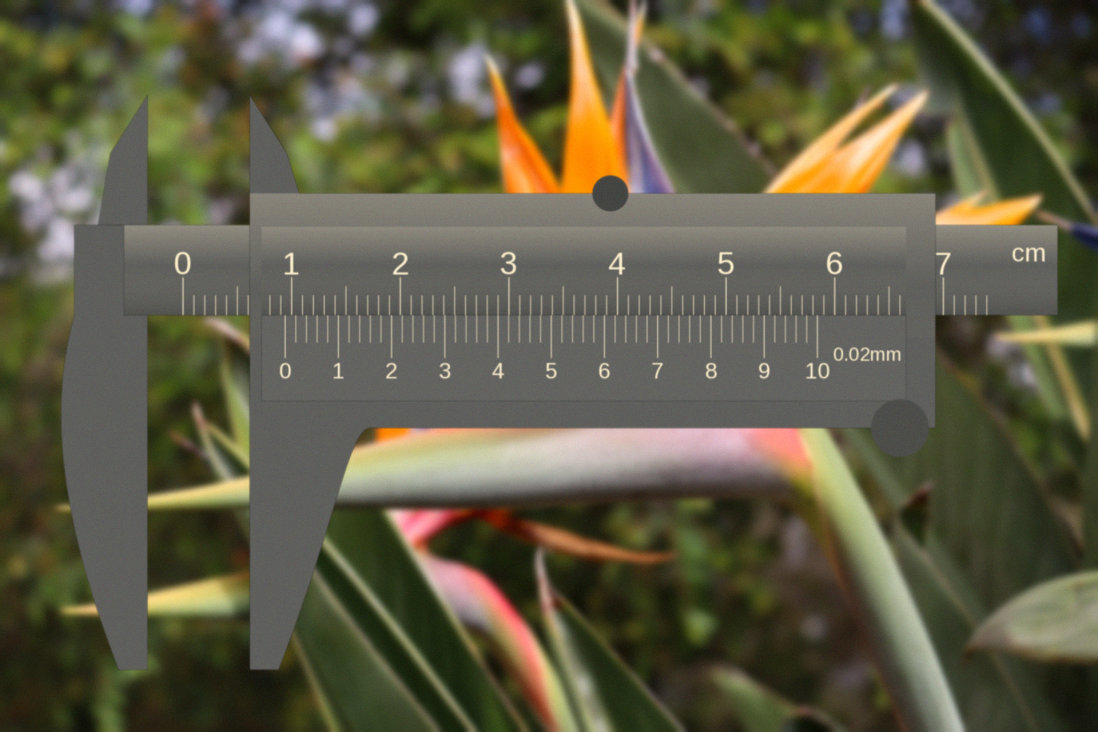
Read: 9.4 (mm)
